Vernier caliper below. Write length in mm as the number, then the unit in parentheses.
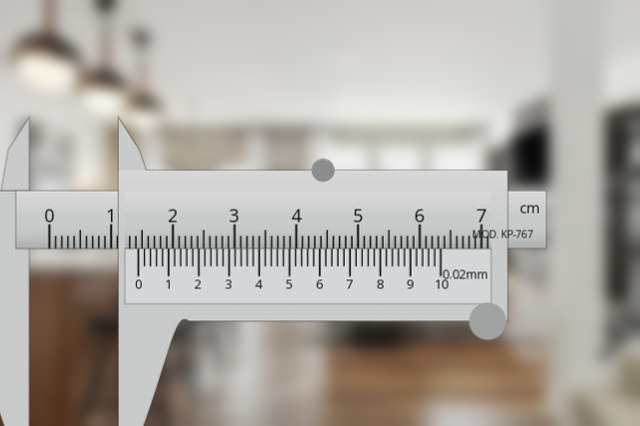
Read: 14.4 (mm)
